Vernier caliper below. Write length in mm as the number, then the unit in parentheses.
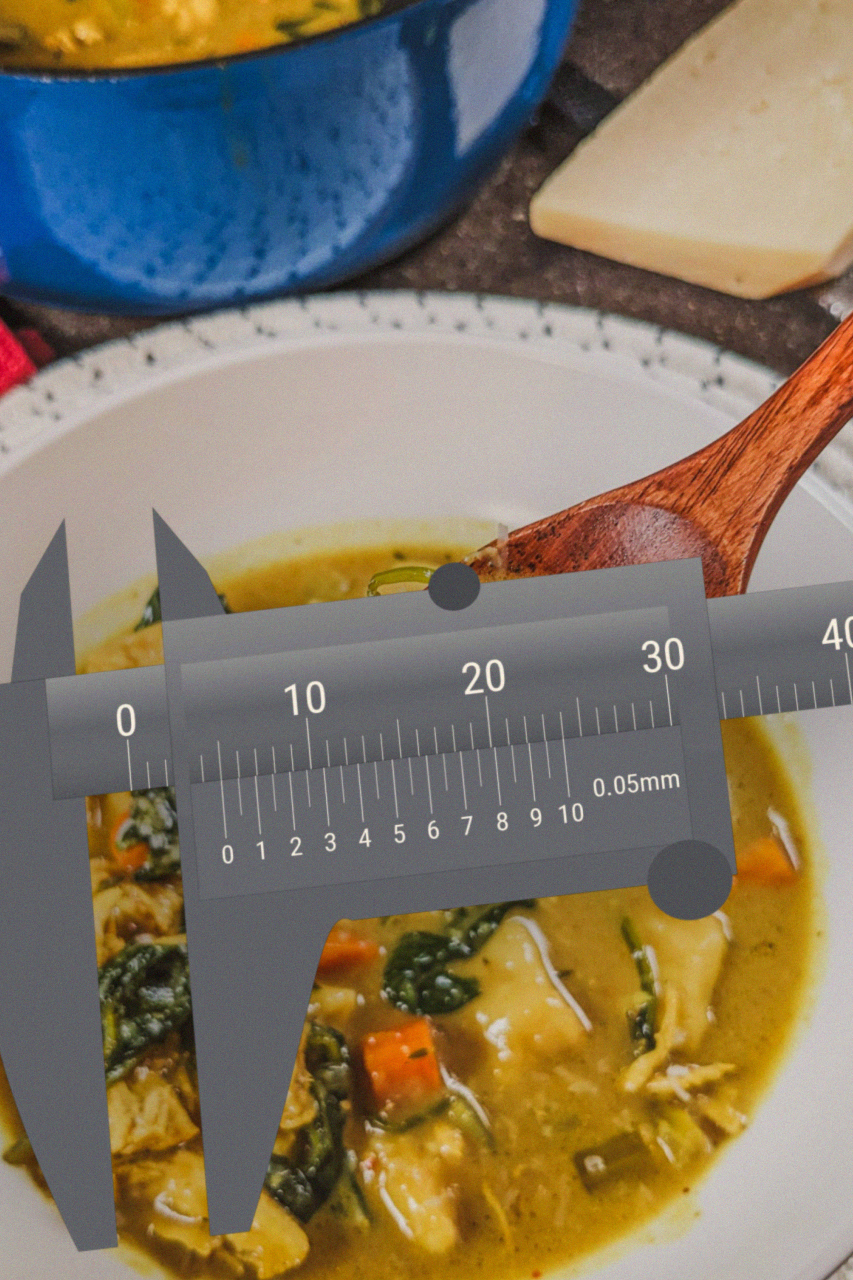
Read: 5.0 (mm)
